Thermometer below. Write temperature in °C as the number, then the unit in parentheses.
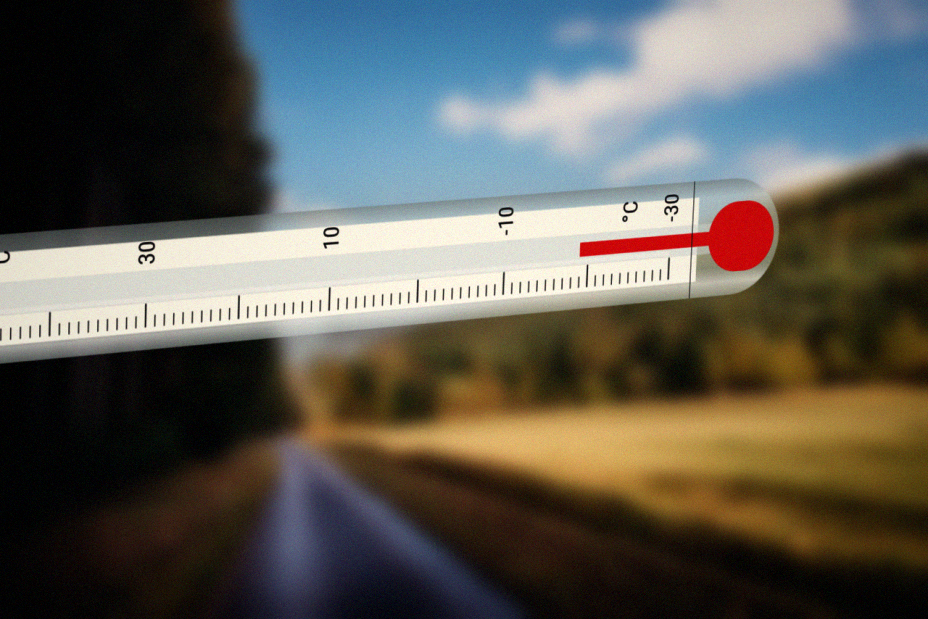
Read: -19 (°C)
